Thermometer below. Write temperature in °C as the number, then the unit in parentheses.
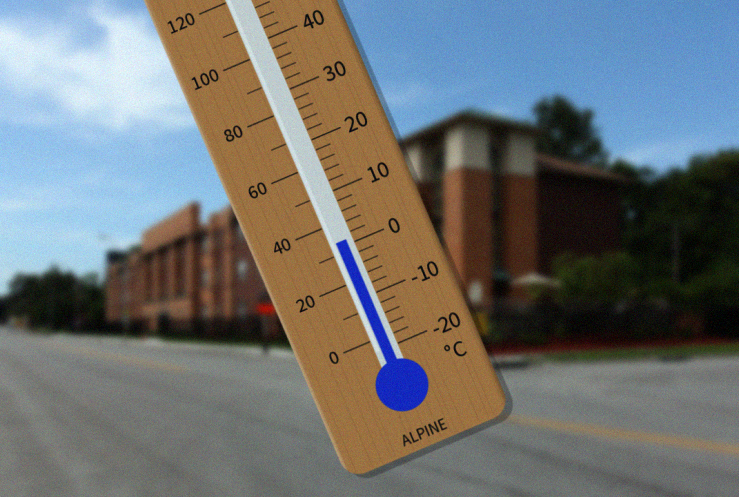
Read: 1 (°C)
